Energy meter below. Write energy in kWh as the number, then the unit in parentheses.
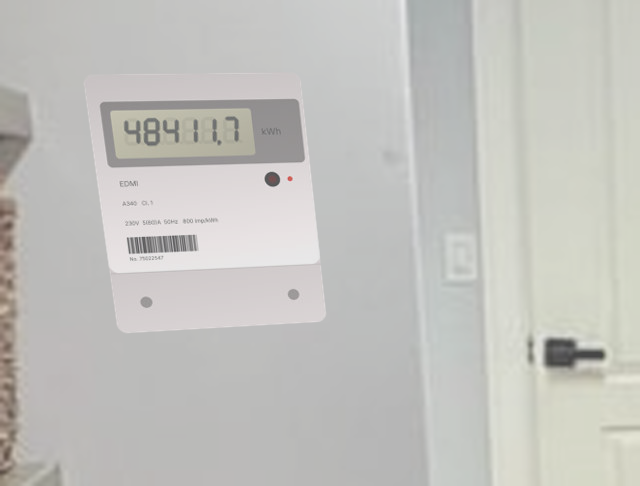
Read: 48411.7 (kWh)
